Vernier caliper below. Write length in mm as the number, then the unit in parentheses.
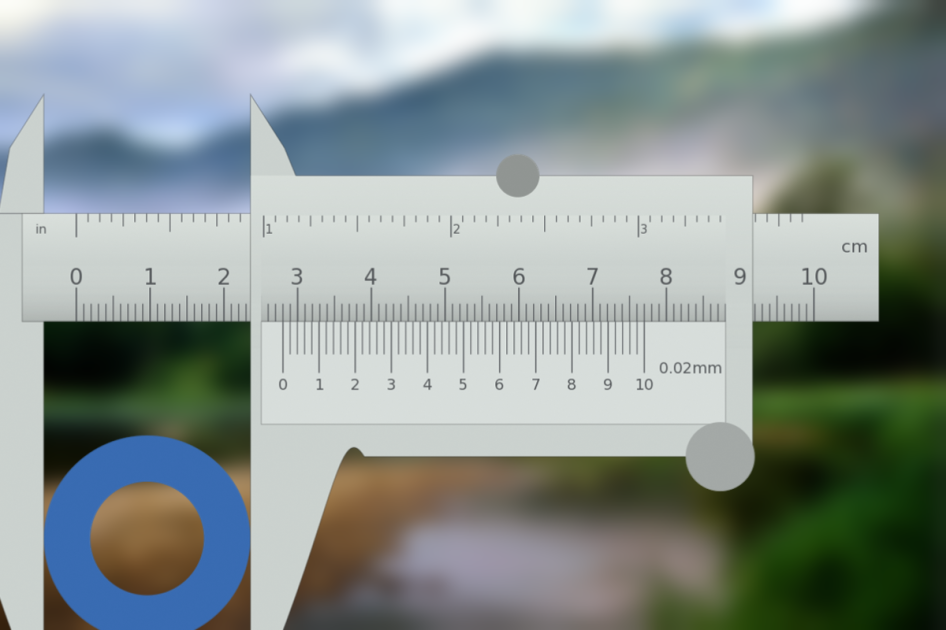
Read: 28.0 (mm)
